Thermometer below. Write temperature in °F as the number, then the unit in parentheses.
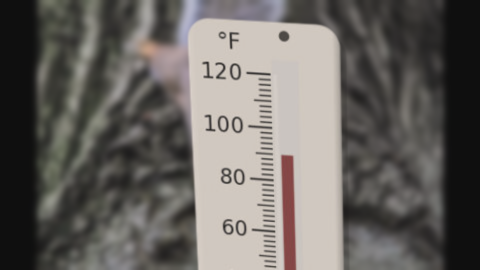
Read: 90 (°F)
